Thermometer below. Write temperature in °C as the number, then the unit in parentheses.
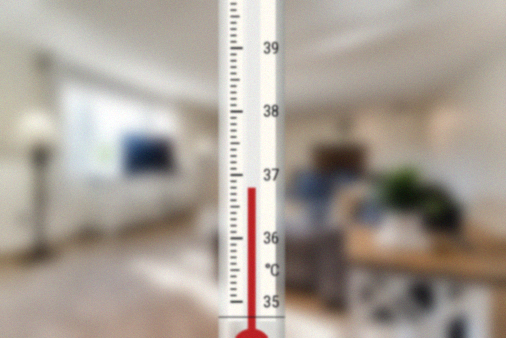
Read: 36.8 (°C)
